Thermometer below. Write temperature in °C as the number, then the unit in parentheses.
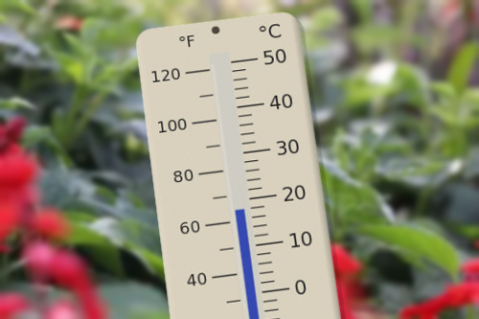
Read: 18 (°C)
